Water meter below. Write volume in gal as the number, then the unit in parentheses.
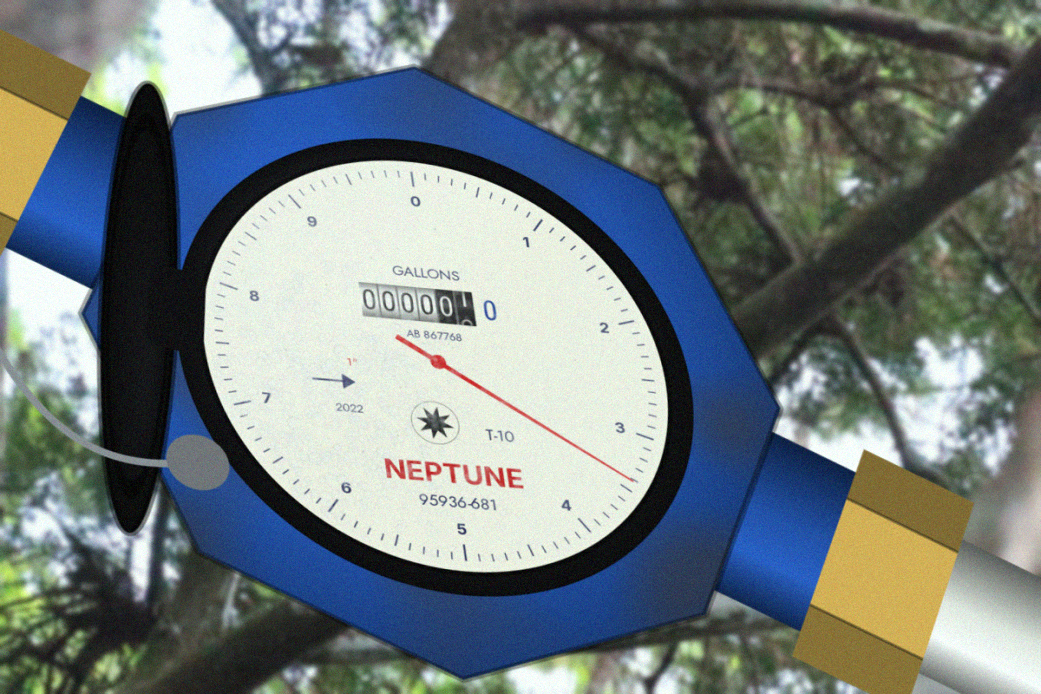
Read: 13.4 (gal)
